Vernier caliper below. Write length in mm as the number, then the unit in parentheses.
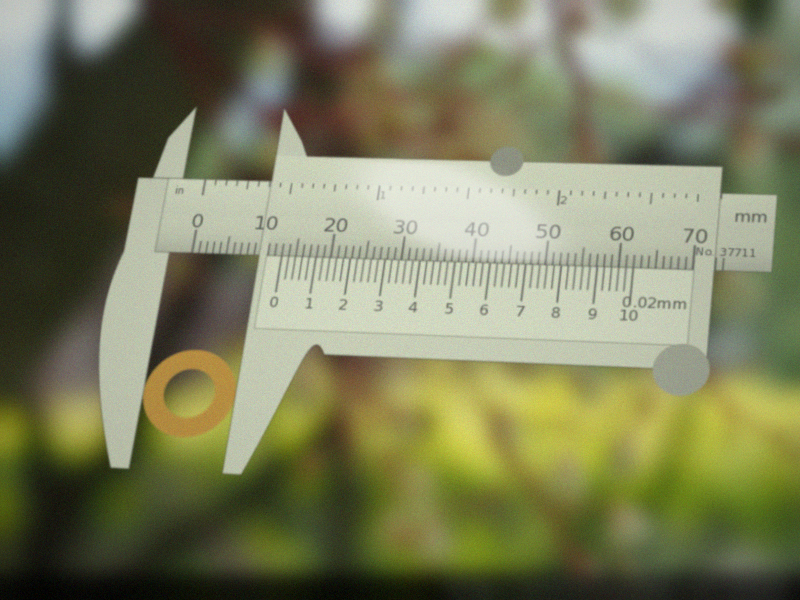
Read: 13.0 (mm)
